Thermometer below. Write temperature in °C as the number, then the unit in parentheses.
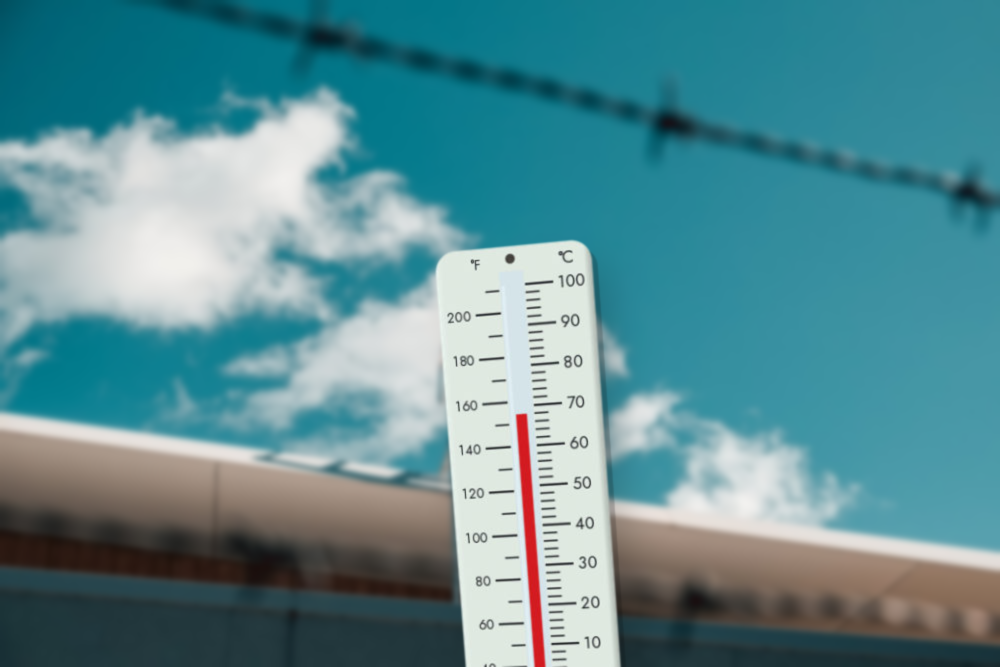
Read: 68 (°C)
